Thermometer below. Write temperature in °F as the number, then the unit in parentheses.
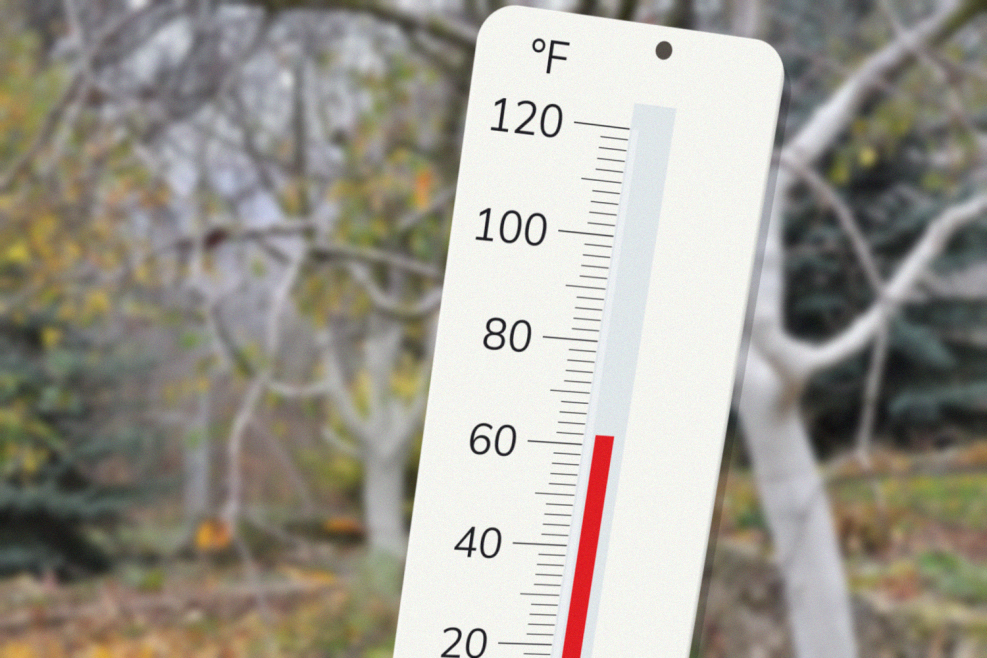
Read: 62 (°F)
